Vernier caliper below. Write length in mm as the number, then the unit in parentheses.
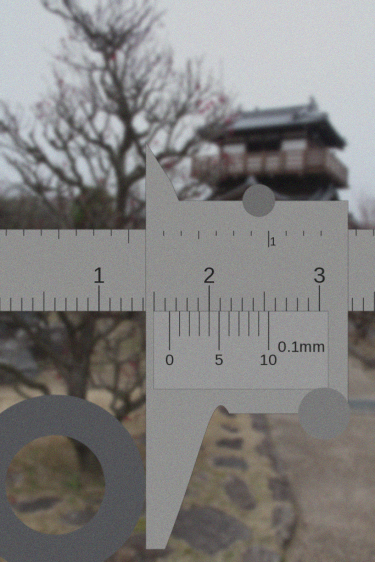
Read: 16.4 (mm)
